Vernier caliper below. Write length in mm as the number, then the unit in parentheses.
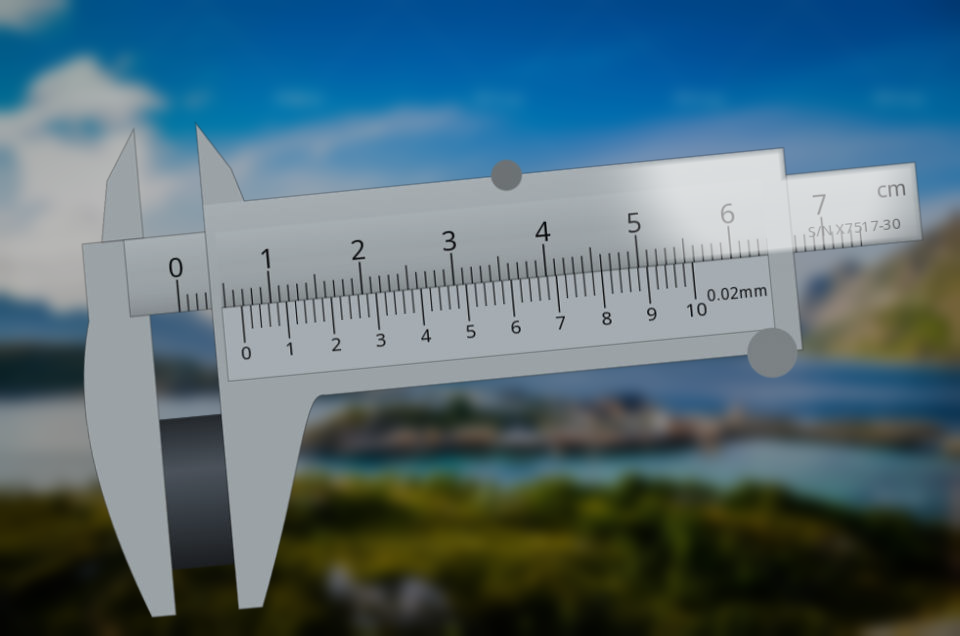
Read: 6.8 (mm)
